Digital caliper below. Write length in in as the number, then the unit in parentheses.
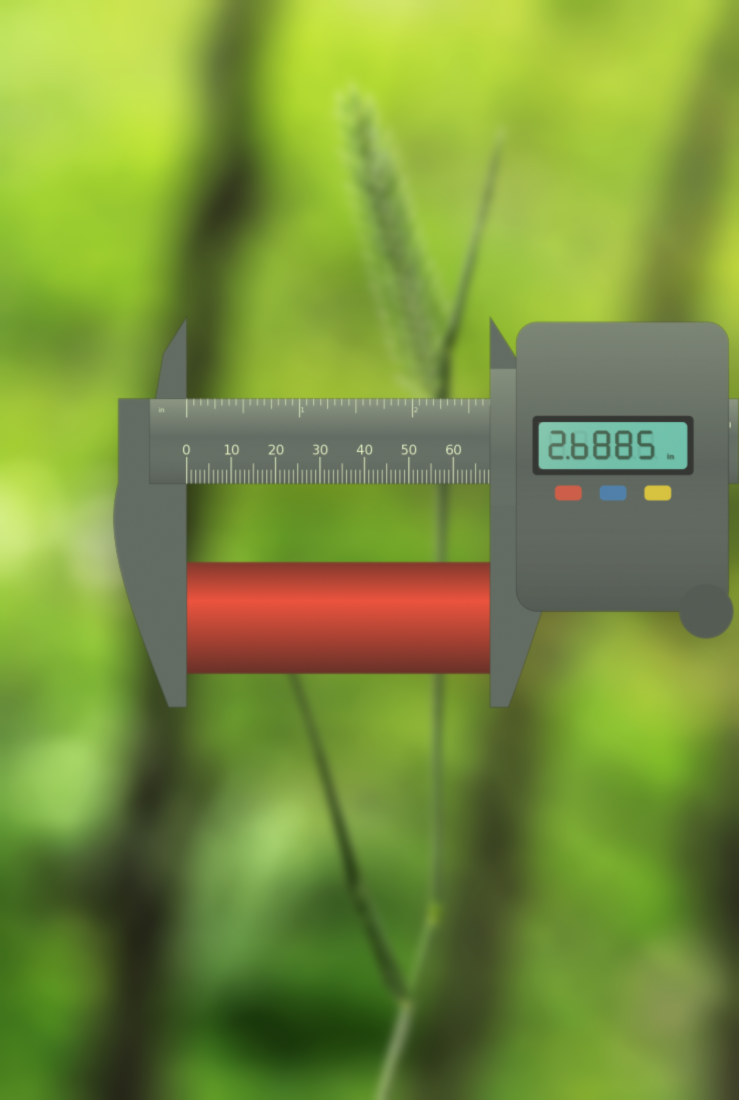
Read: 2.6885 (in)
